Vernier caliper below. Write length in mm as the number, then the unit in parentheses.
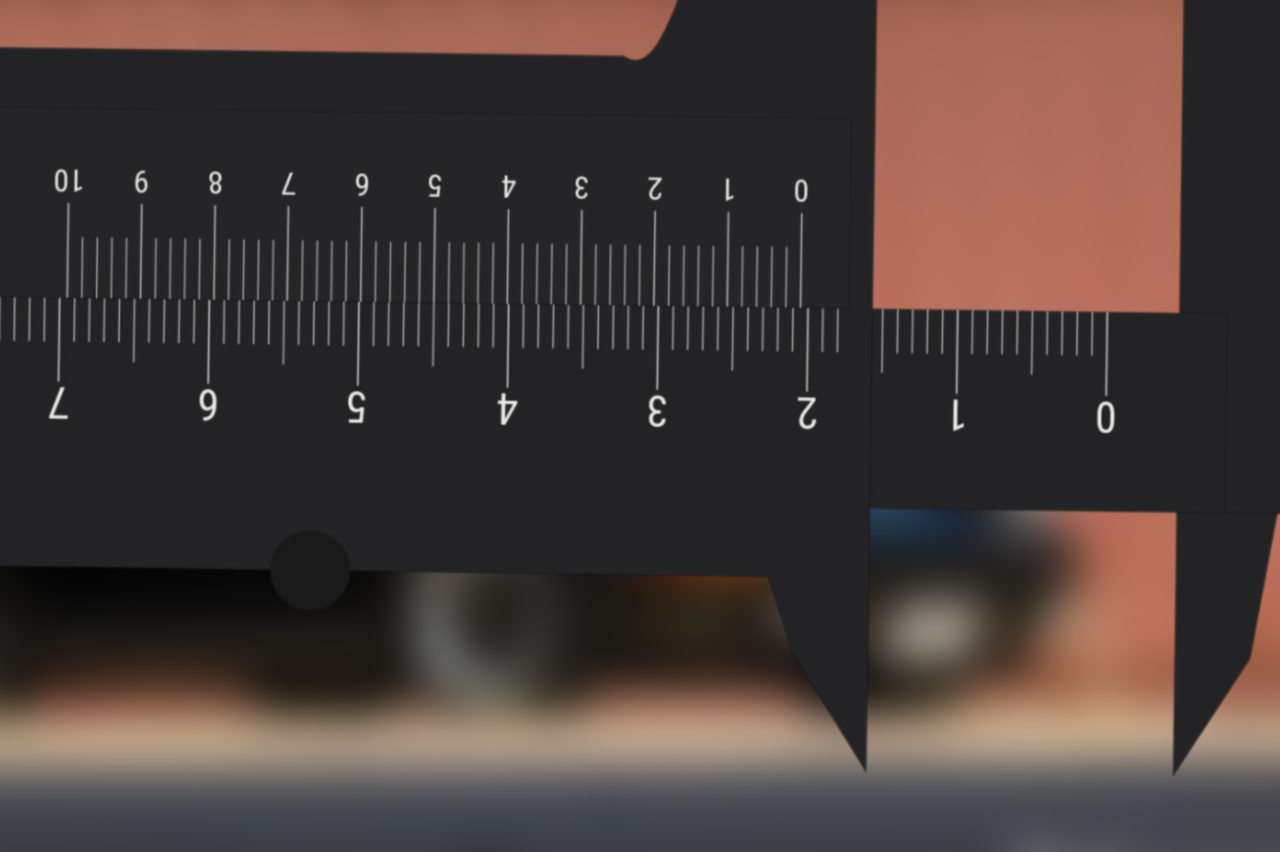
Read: 20.5 (mm)
